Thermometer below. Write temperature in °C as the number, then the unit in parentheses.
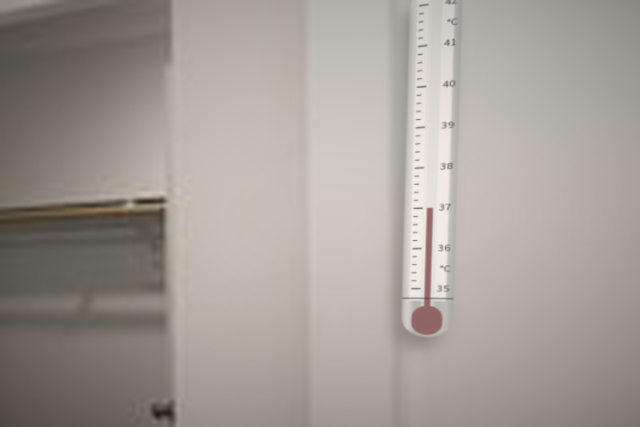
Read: 37 (°C)
